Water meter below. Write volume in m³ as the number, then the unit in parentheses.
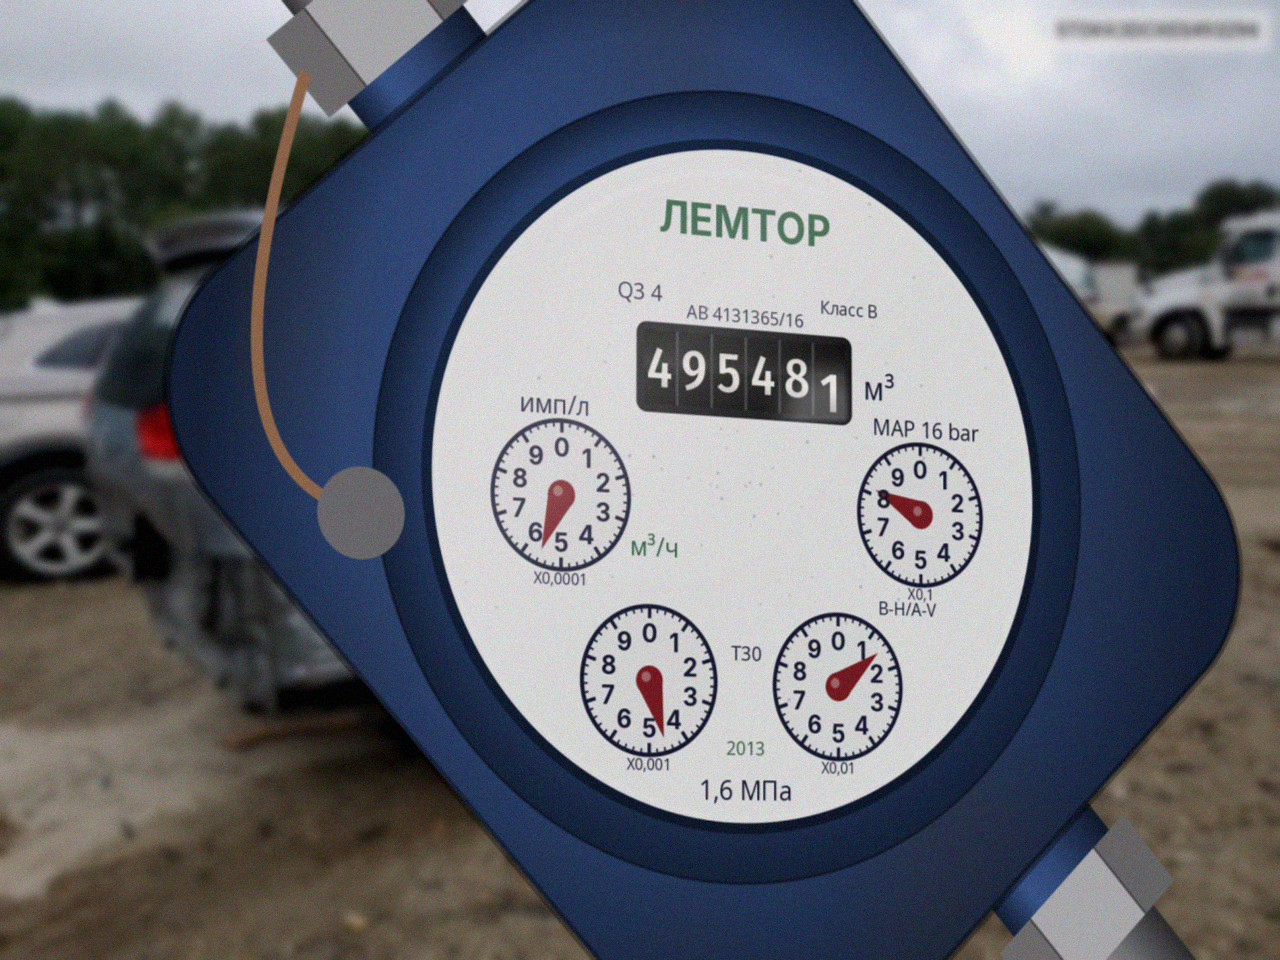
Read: 495480.8145 (m³)
